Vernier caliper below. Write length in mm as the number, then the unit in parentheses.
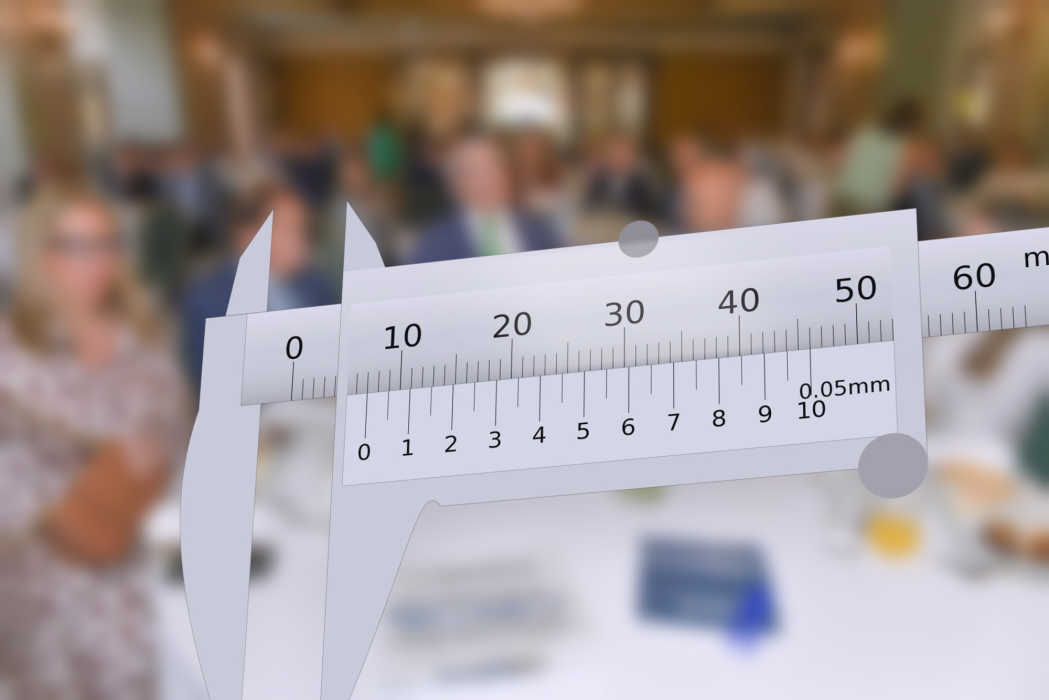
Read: 7.0 (mm)
